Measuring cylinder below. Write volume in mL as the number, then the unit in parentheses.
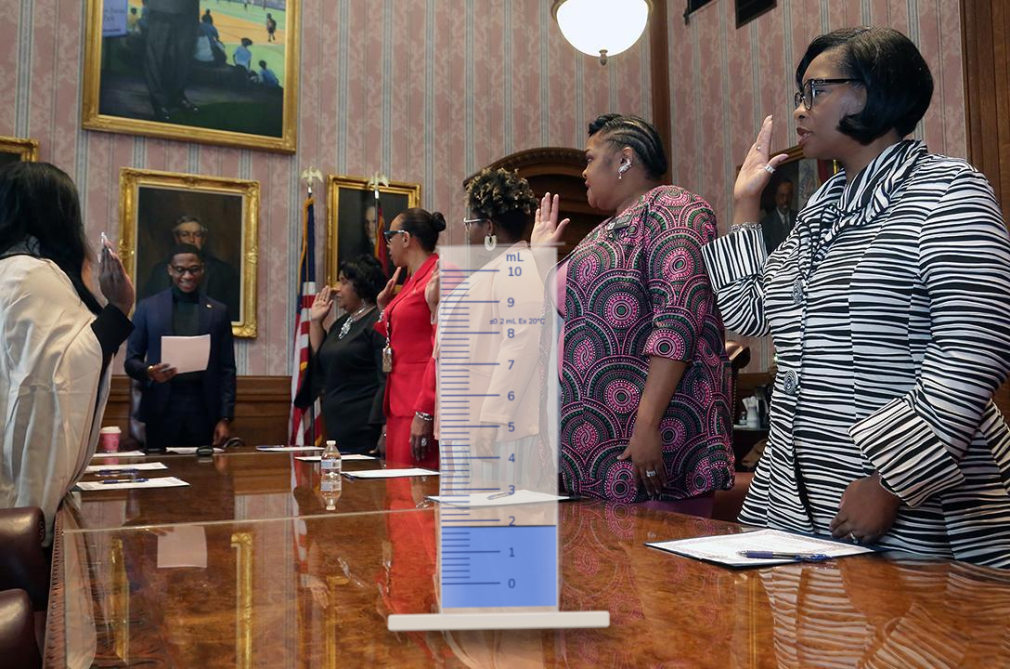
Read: 1.8 (mL)
